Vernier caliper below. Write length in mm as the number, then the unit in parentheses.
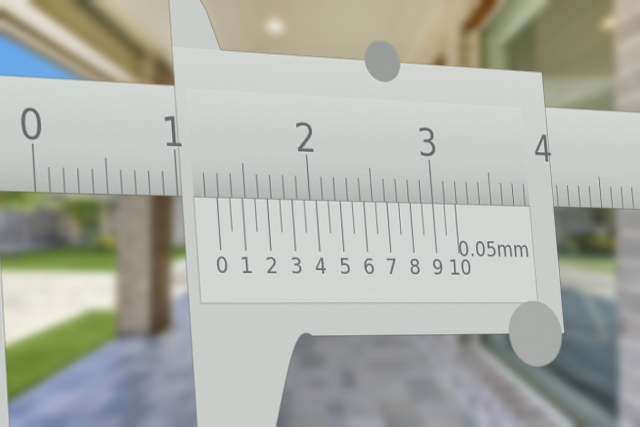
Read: 12.9 (mm)
